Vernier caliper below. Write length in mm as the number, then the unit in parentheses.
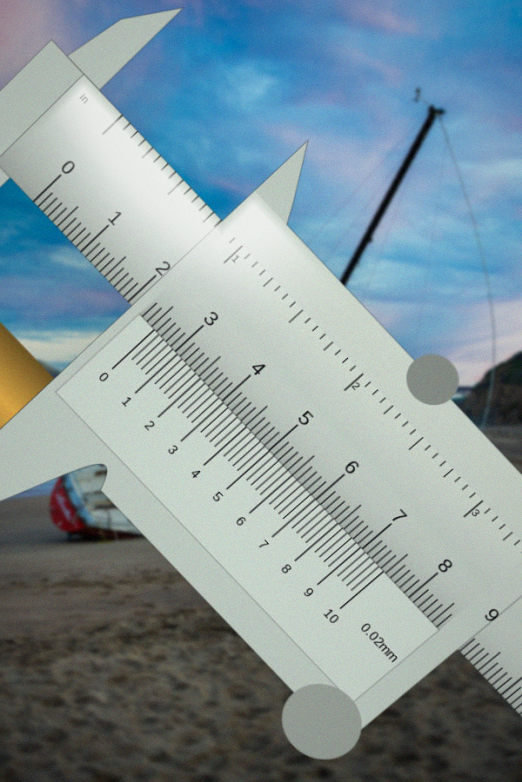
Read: 25.6 (mm)
